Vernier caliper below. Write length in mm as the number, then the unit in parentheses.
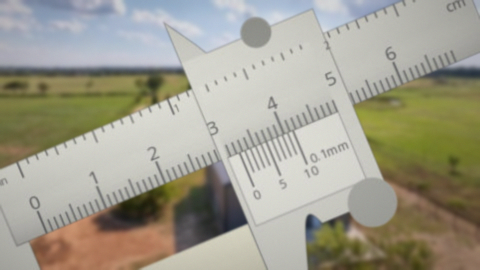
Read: 32.5 (mm)
